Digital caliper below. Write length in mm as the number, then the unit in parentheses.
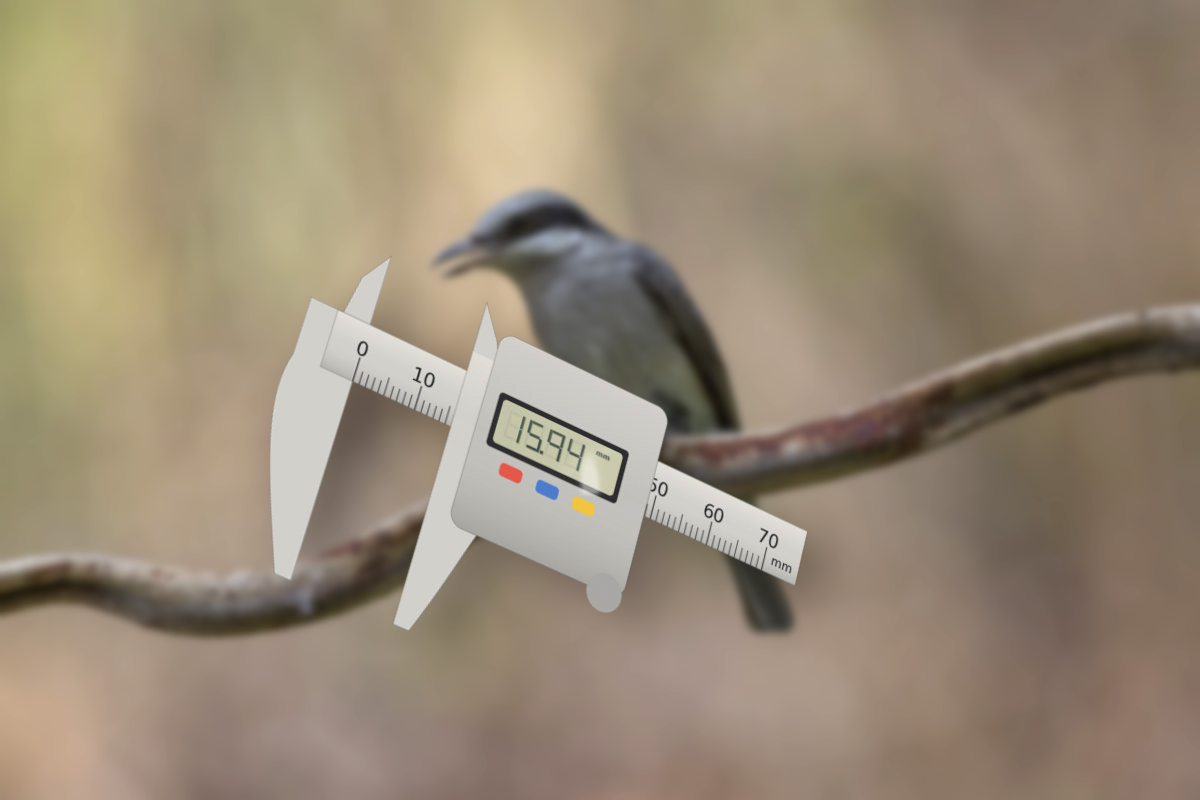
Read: 15.94 (mm)
